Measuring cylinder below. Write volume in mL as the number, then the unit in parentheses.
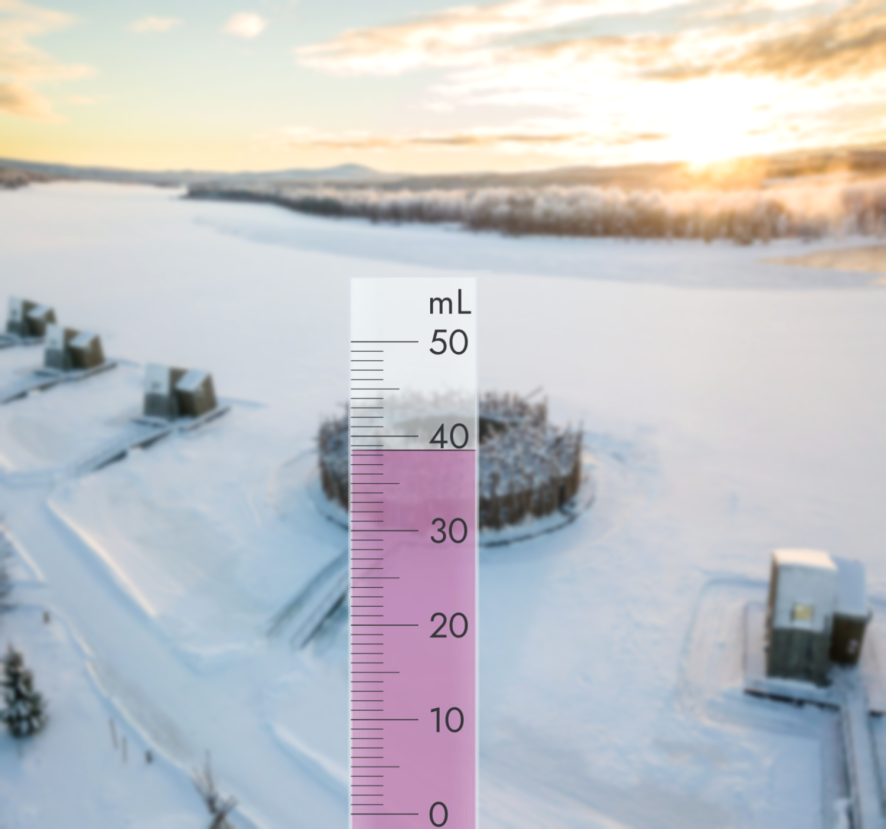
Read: 38.5 (mL)
